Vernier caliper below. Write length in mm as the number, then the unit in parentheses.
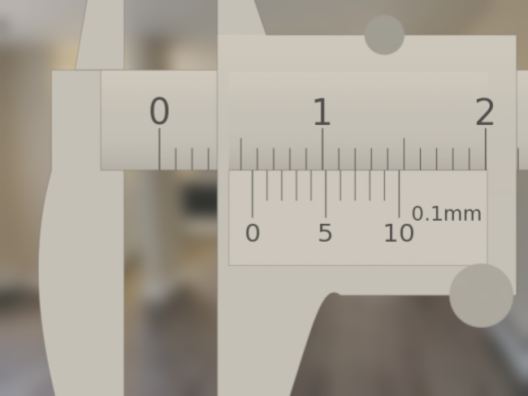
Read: 5.7 (mm)
